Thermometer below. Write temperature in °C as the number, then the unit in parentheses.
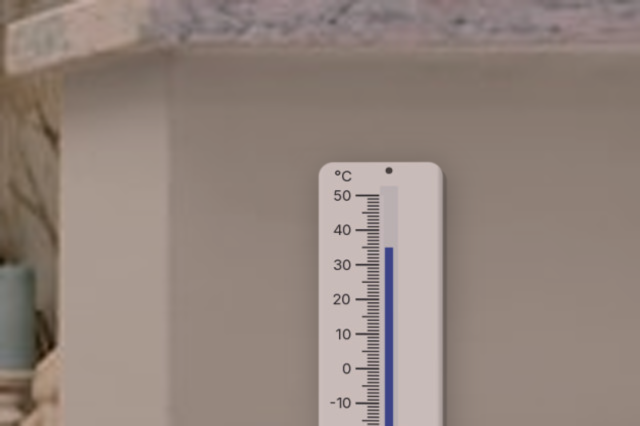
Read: 35 (°C)
